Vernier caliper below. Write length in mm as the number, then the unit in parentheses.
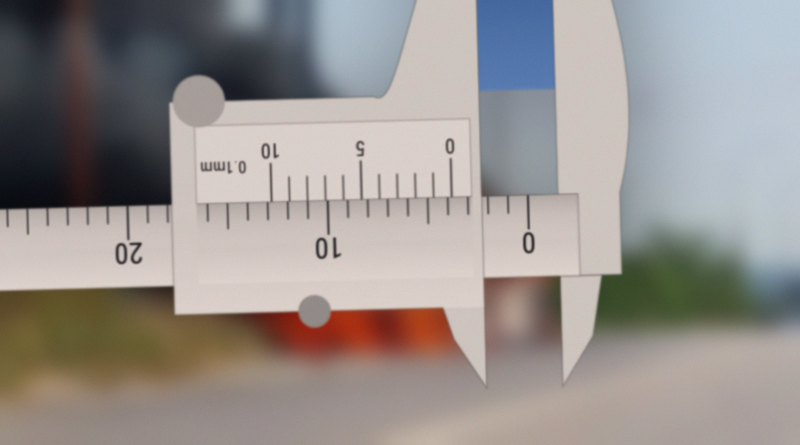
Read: 3.8 (mm)
